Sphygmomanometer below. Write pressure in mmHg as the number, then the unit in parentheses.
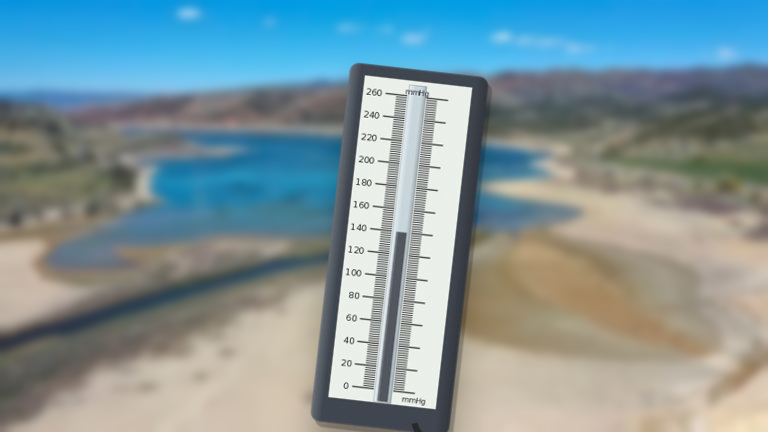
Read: 140 (mmHg)
